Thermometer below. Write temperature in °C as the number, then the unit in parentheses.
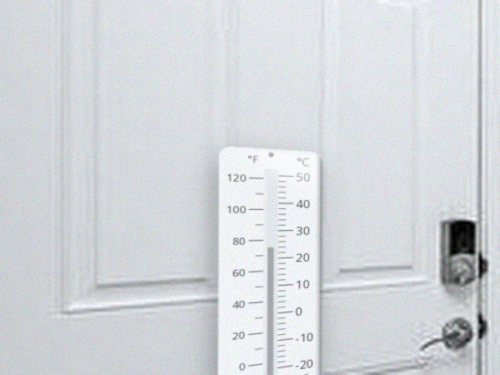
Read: 24 (°C)
